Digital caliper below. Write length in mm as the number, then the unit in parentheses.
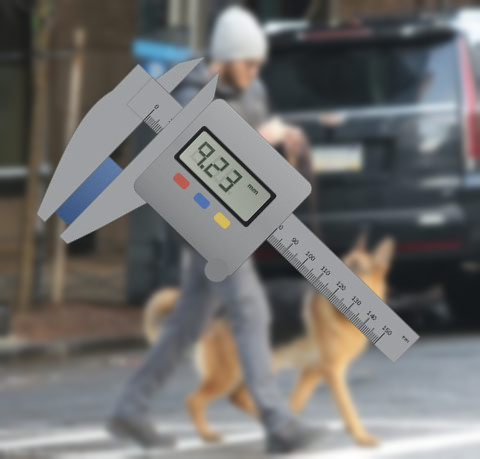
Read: 9.23 (mm)
